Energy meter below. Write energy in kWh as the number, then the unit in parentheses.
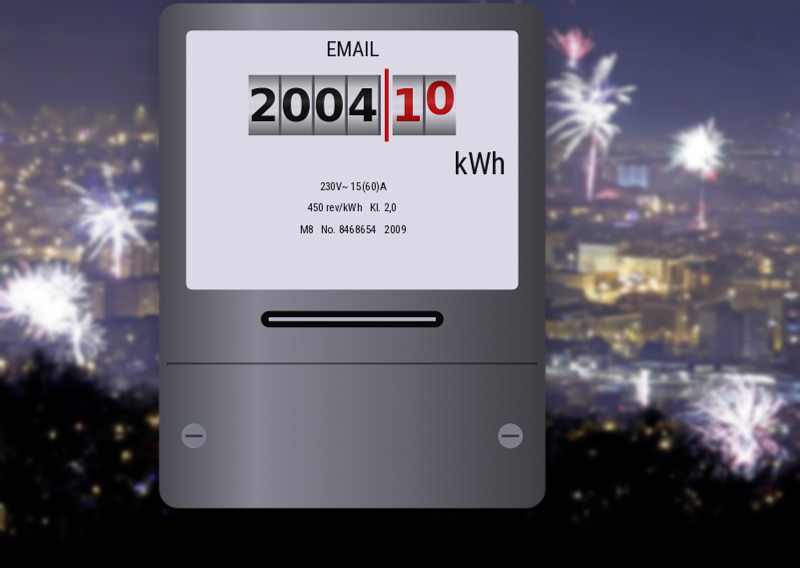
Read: 2004.10 (kWh)
